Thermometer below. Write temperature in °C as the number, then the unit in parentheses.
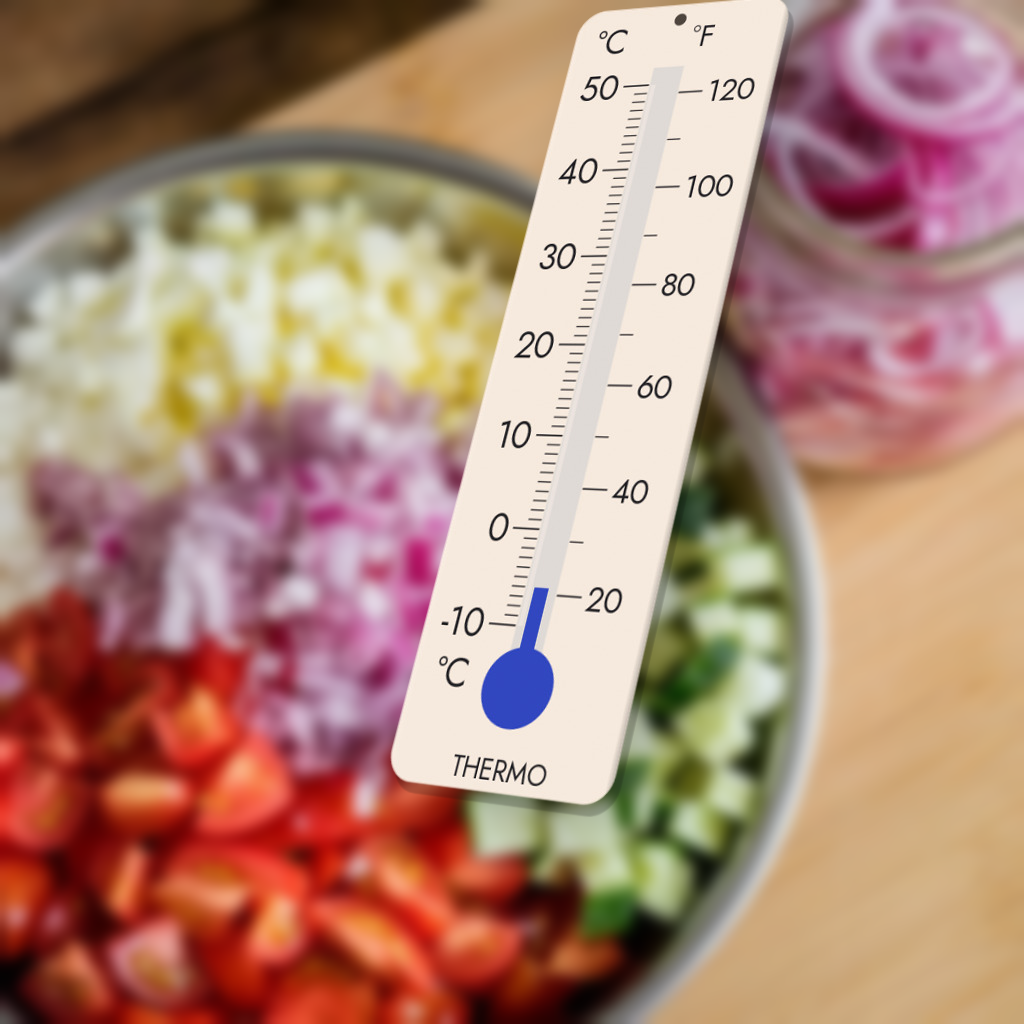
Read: -6 (°C)
